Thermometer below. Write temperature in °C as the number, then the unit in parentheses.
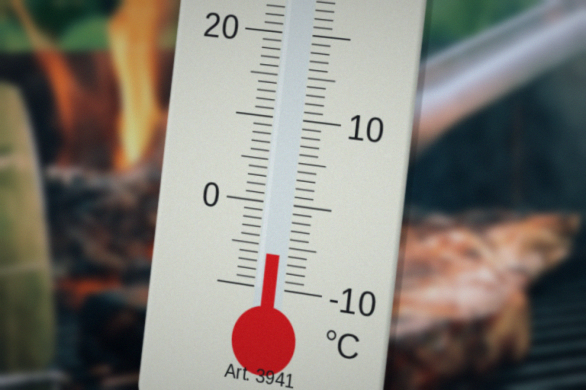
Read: -6 (°C)
